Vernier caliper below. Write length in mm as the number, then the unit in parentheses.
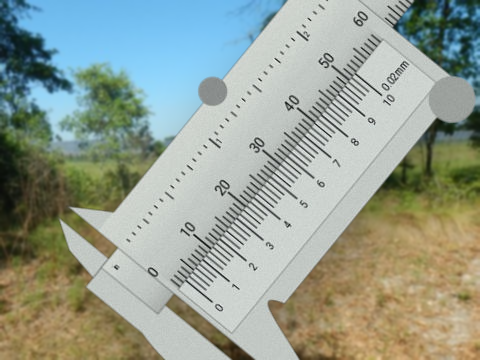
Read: 2.6 (mm)
